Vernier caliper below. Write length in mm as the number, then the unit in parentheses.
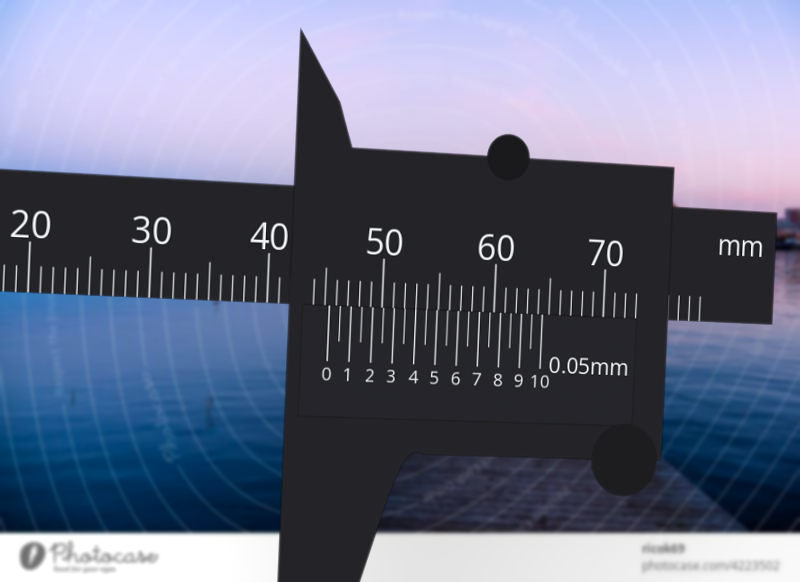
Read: 45.4 (mm)
